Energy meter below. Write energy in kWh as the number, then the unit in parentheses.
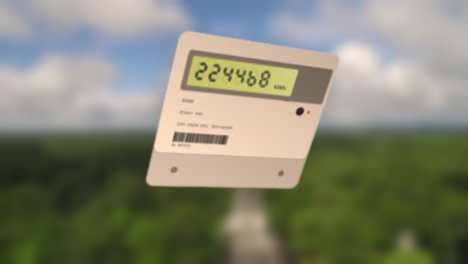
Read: 224468 (kWh)
